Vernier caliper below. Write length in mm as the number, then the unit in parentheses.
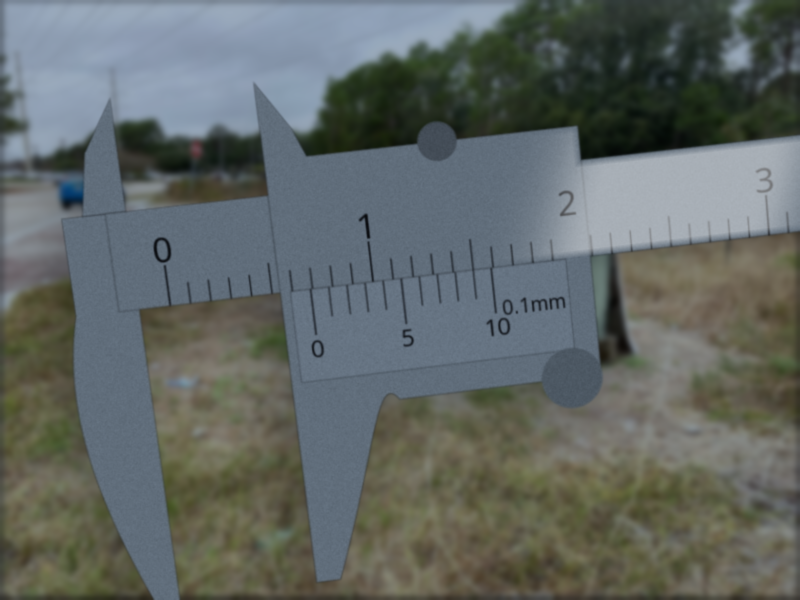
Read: 6.9 (mm)
